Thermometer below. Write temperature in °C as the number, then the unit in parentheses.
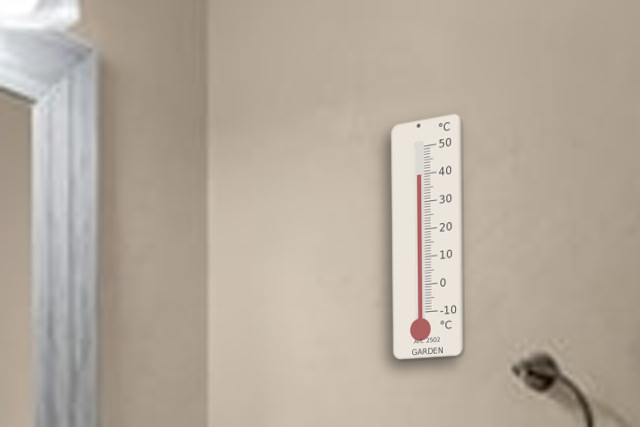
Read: 40 (°C)
